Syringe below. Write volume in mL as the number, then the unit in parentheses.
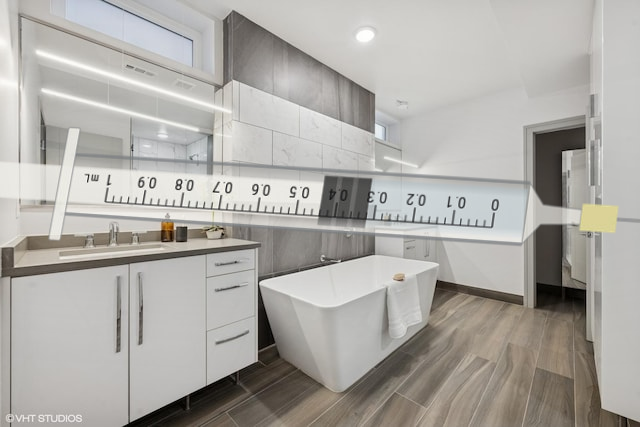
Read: 0.32 (mL)
